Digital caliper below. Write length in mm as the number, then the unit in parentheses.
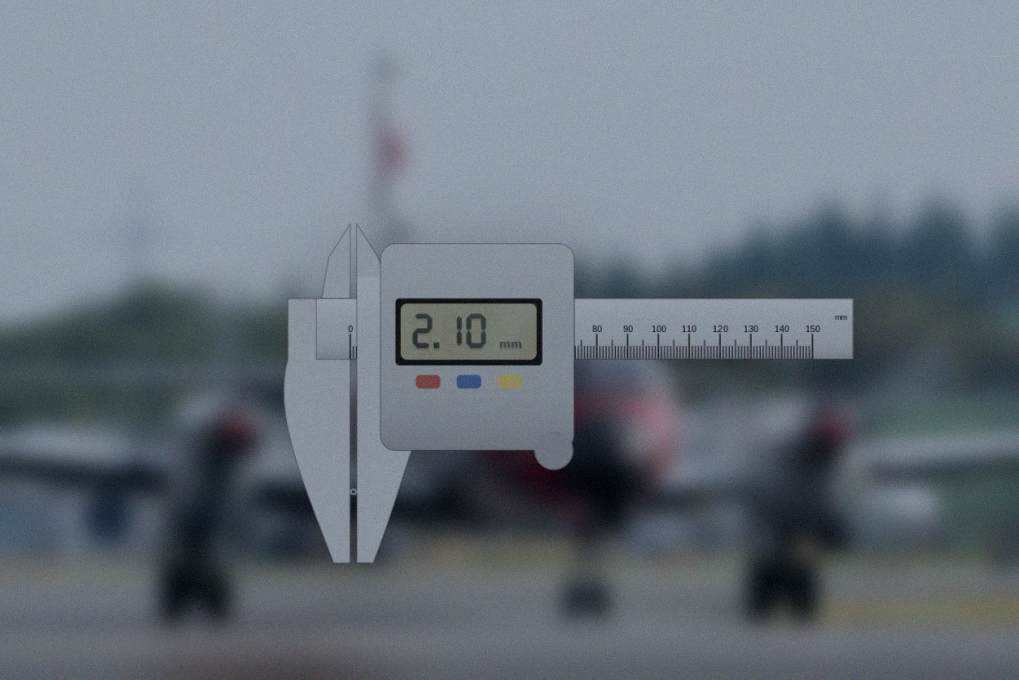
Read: 2.10 (mm)
